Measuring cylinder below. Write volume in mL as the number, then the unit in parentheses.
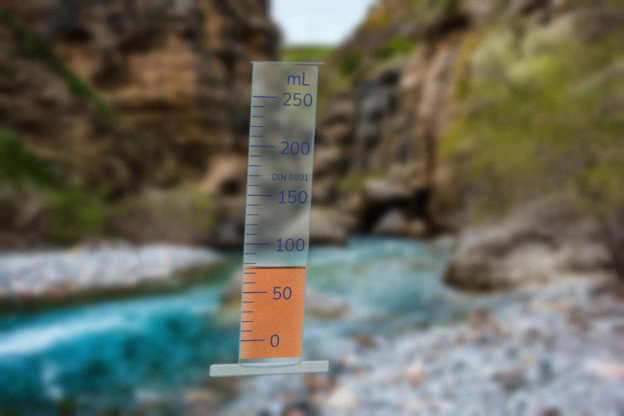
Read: 75 (mL)
